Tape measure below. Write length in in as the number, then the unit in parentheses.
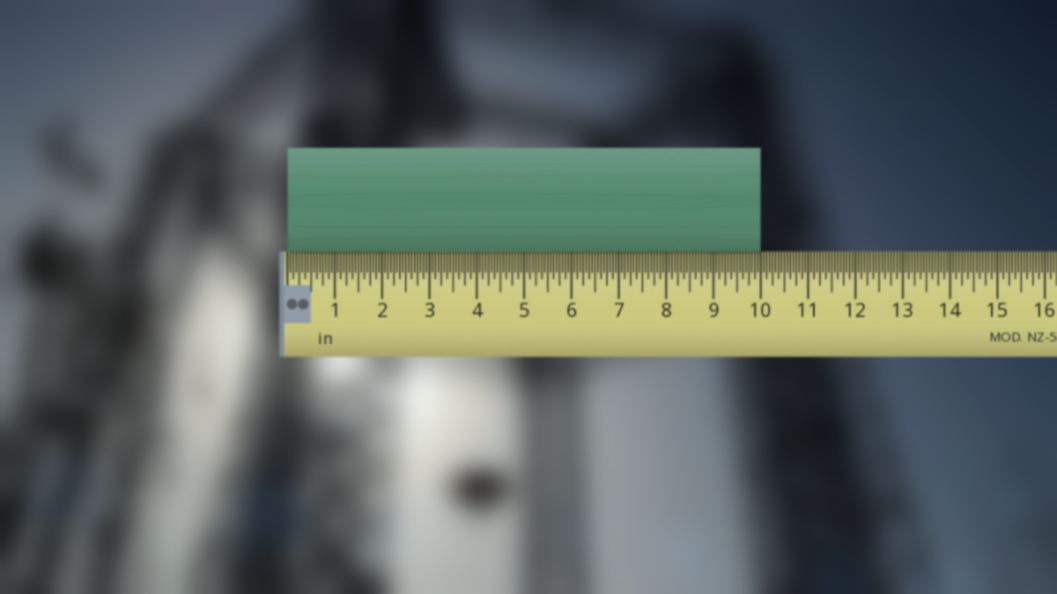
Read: 10 (in)
